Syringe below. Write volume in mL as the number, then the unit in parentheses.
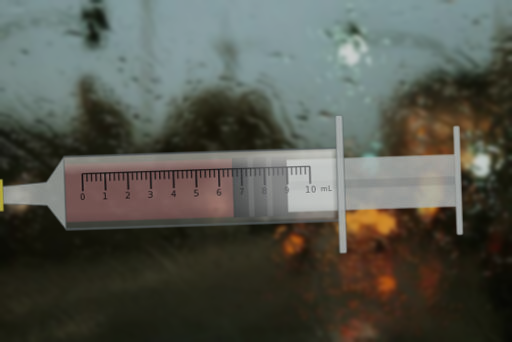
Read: 6.6 (mL)
